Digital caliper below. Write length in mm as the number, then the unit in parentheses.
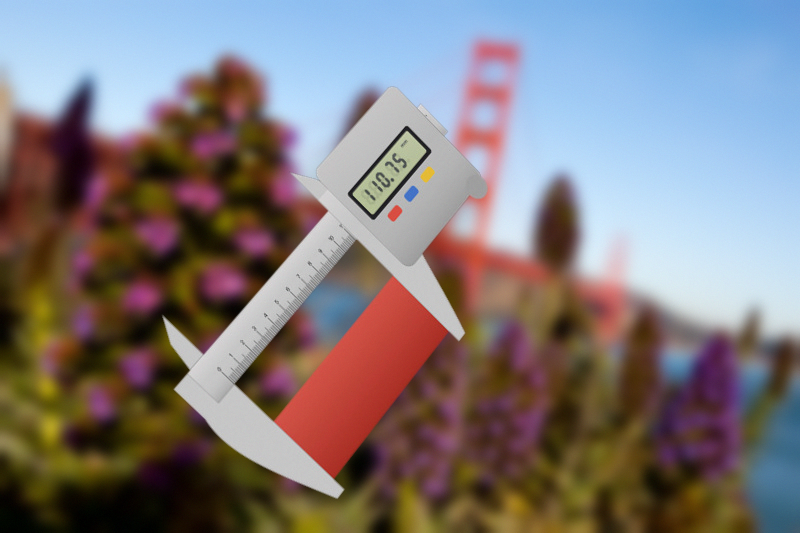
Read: 110.75 (mm)
